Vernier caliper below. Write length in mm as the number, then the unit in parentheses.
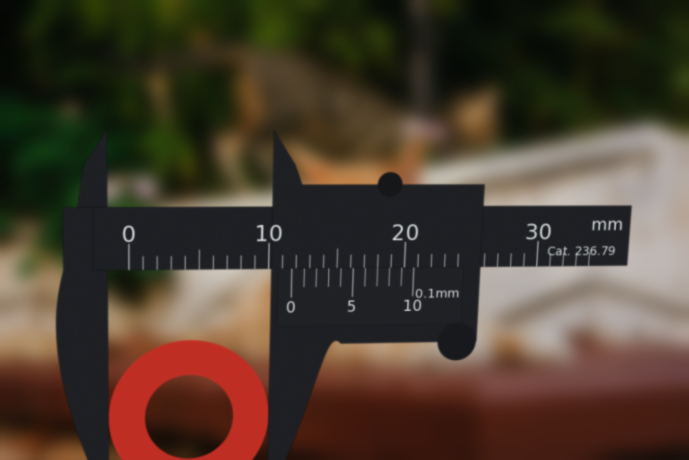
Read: 11.7 (mm)
